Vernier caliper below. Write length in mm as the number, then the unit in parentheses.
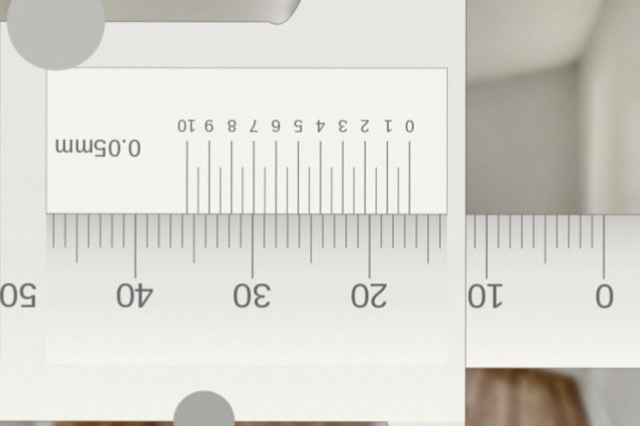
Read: 16.6 (mm)
